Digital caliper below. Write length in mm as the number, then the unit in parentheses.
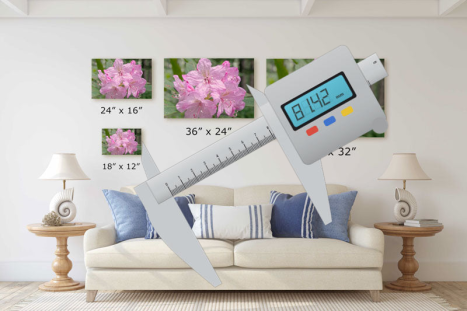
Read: 81.42 (mm)
